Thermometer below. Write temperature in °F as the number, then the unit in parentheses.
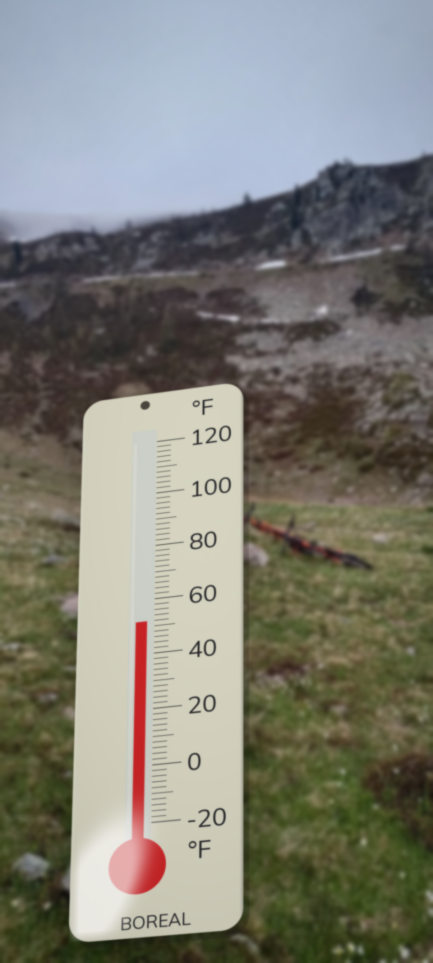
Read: 52 (°F)
